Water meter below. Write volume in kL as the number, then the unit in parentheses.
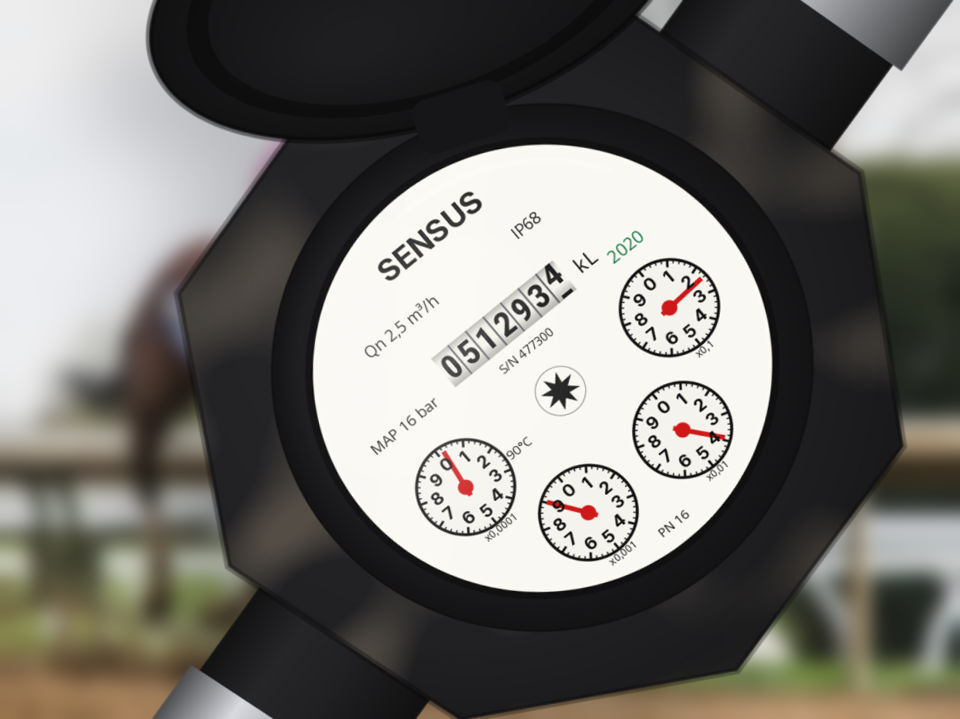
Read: 512934.2390 (kL)
